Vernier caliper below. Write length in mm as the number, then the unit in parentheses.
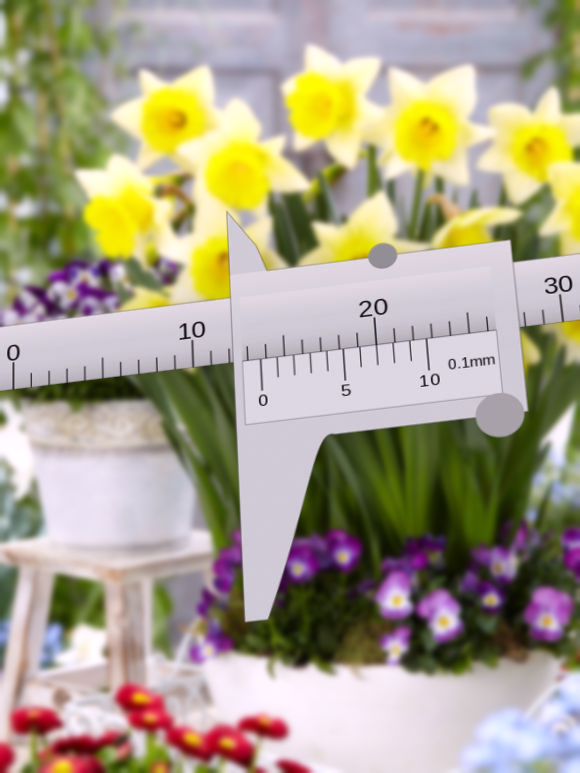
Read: 13.7 (mm)
